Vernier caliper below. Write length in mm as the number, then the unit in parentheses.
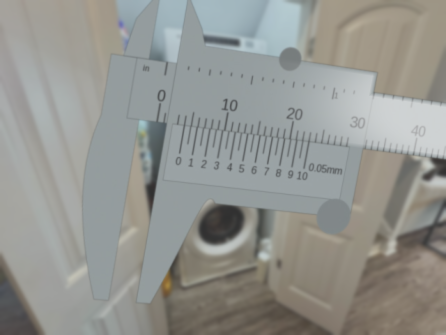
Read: 4.0 (mm)
